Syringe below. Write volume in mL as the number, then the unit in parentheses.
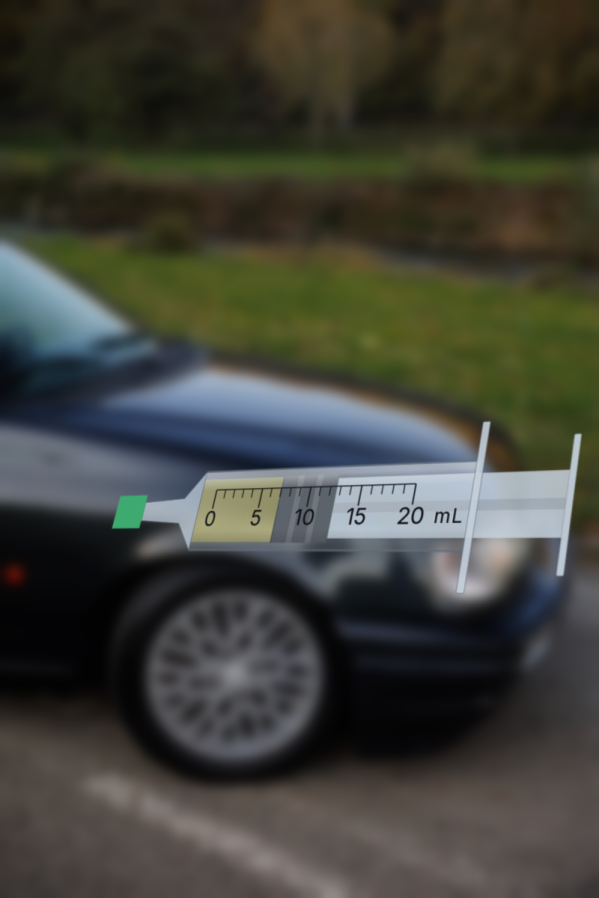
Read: 7 (mL)
